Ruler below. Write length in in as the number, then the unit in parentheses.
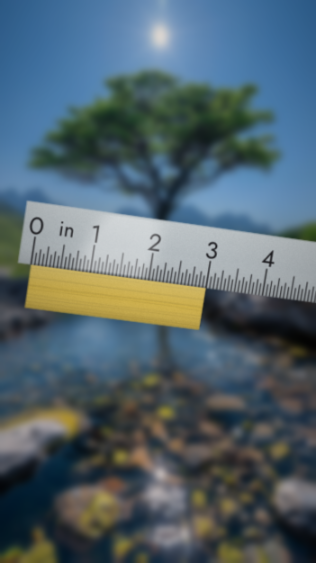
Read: 3 (in)
